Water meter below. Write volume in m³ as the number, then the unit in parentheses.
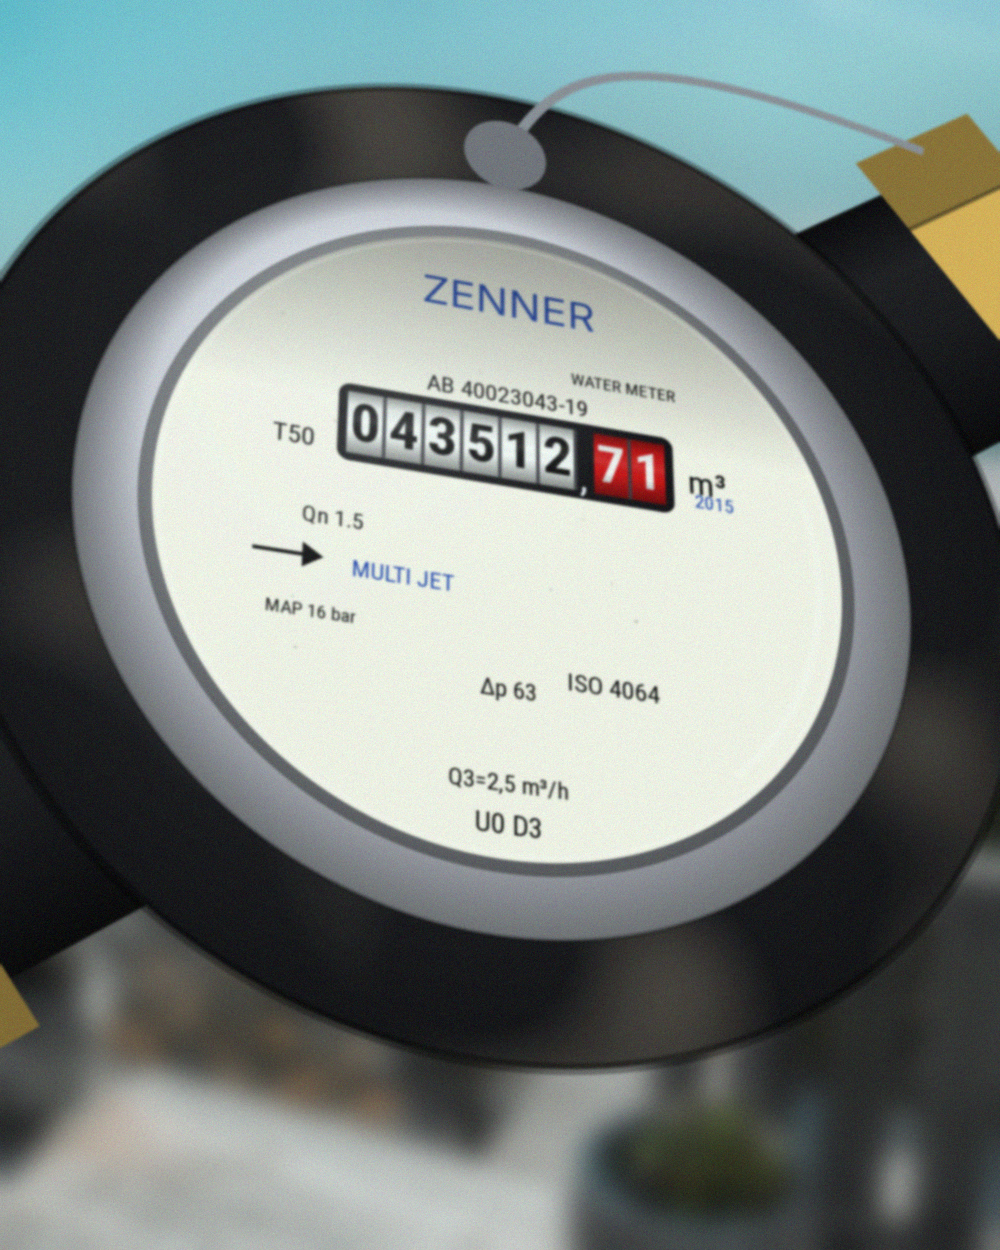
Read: 43512.71 (m³)
